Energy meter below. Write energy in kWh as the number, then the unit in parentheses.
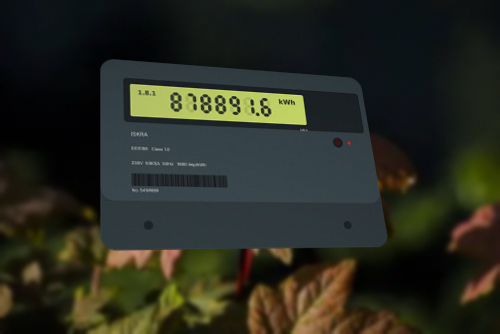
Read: 878891.6 (kWh)
